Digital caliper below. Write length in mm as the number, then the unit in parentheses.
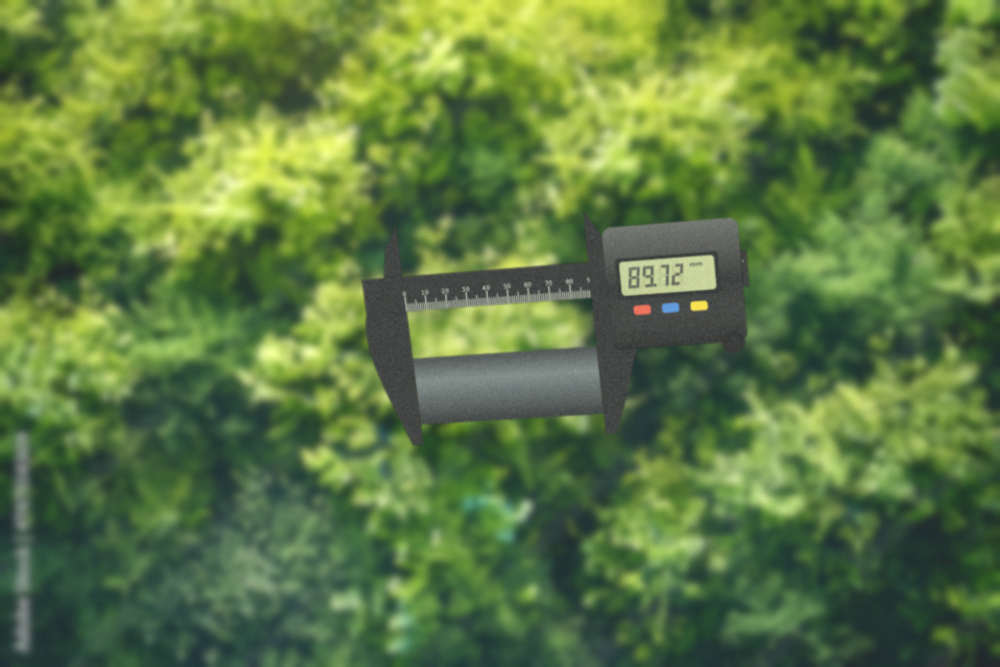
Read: 89.72 (mm)
